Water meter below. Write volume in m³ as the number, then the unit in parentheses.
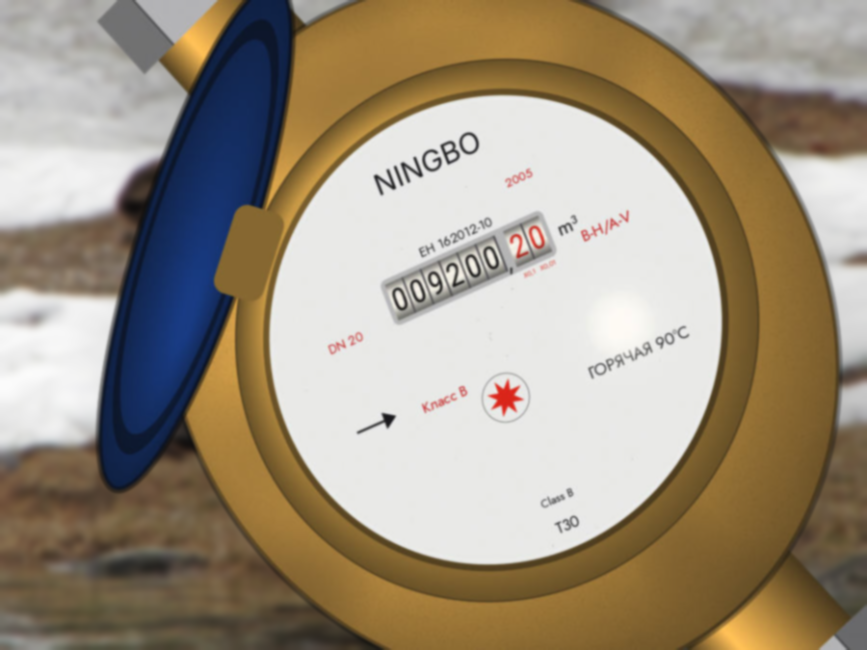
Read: 9200.20 (m³)
